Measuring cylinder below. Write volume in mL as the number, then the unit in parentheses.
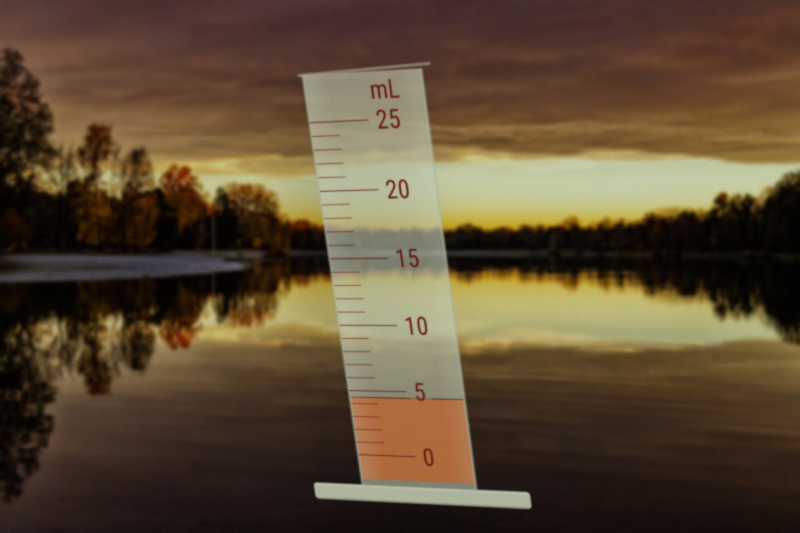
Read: 4.5 (mL)
